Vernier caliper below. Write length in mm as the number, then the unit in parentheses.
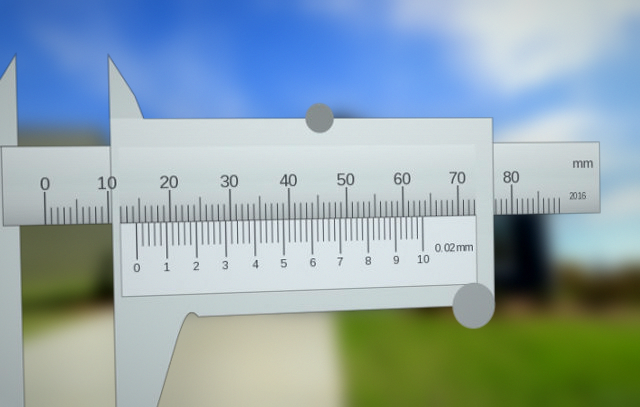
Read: 14.5 (mm)
